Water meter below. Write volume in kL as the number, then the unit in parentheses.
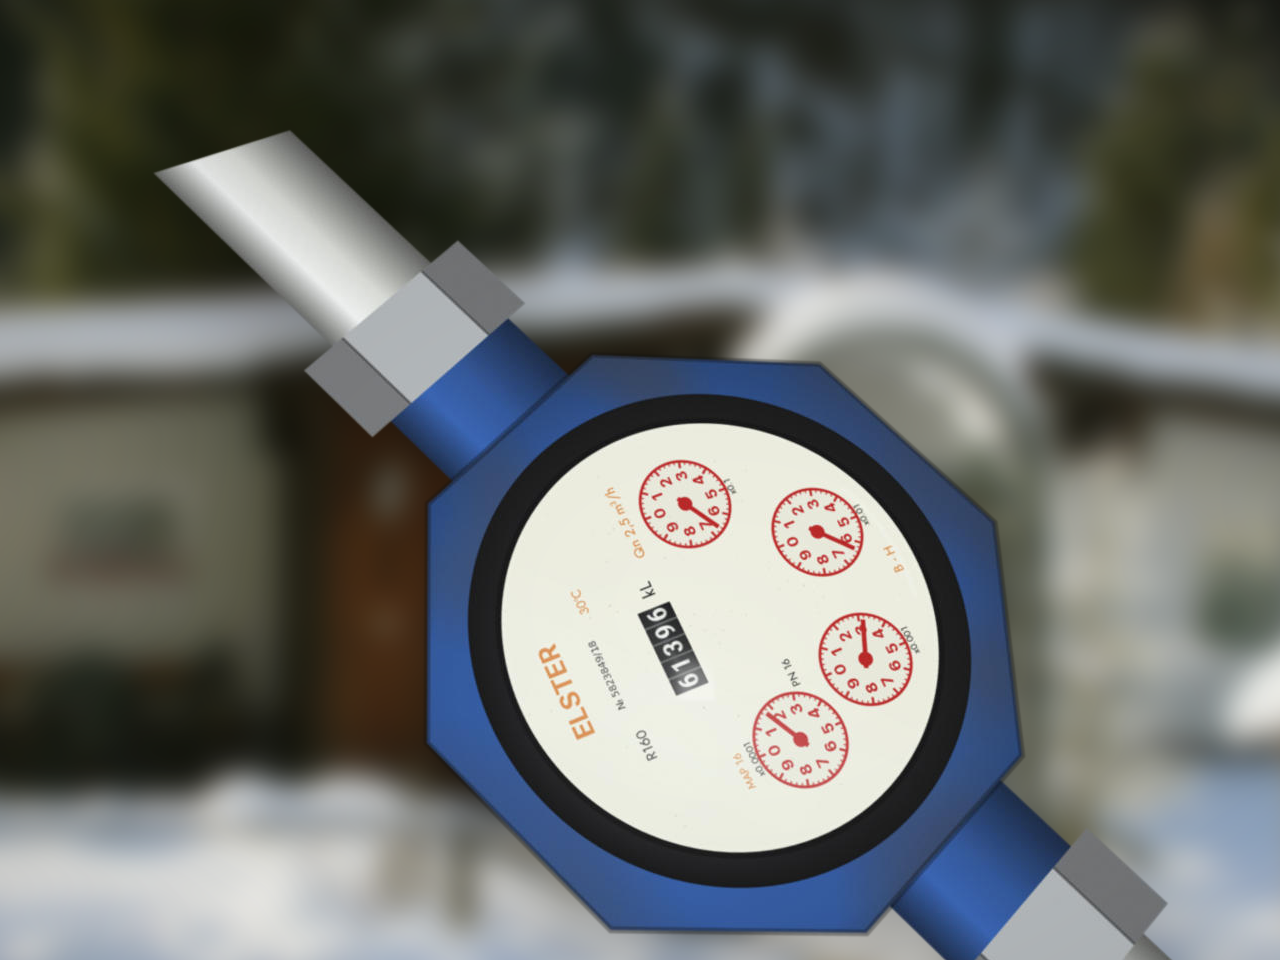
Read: 61396.6631 (kL)
